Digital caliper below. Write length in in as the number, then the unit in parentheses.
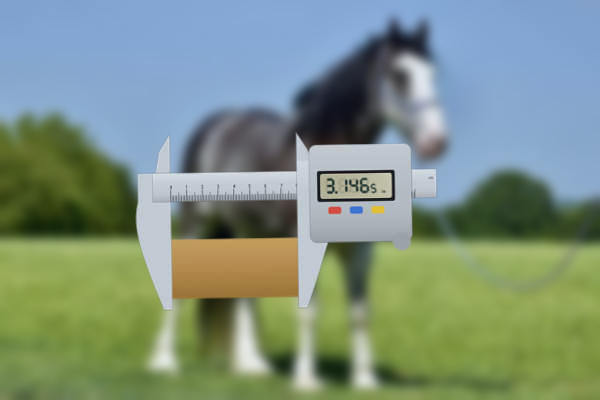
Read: 3.1465 (in)
